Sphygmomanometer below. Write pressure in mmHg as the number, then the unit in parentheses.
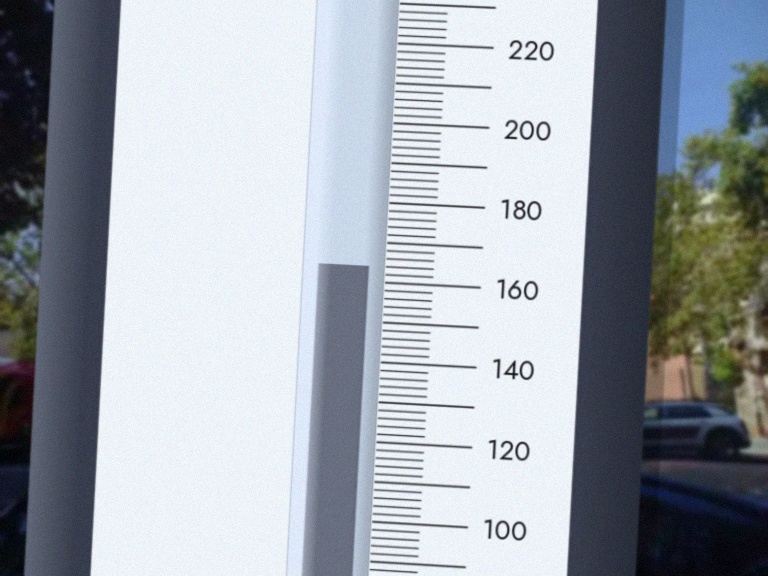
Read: 164 (mmHg)
